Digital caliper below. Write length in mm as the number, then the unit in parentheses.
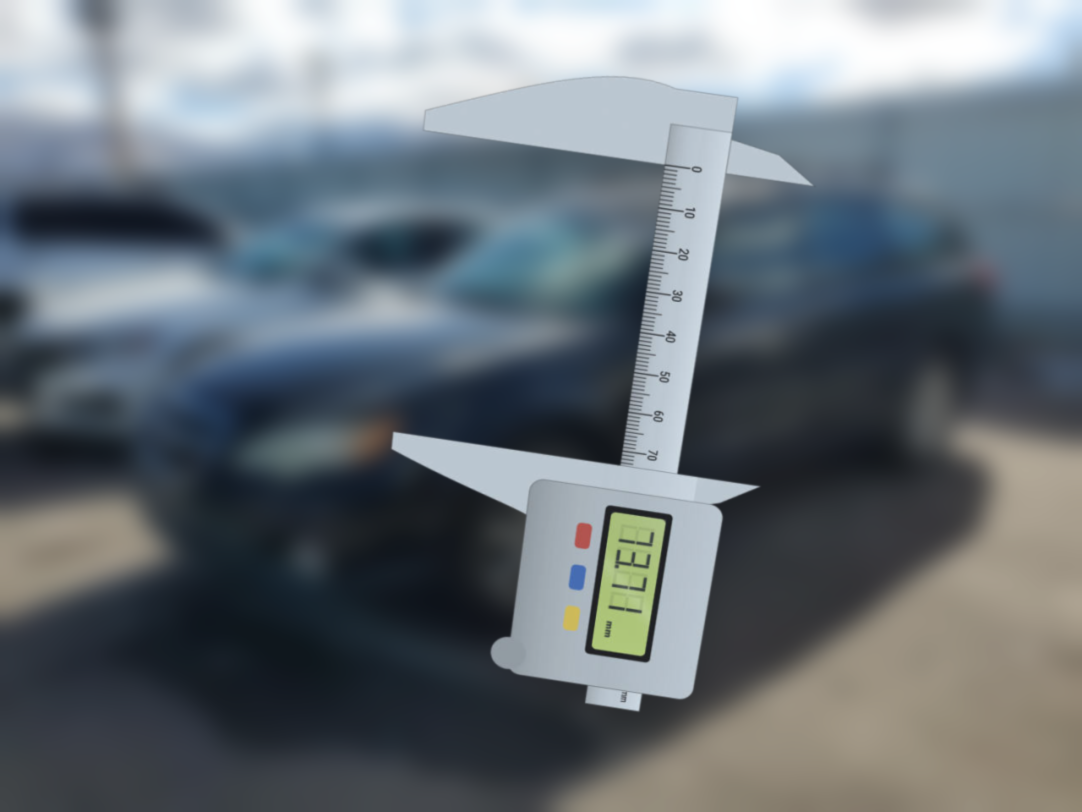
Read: 73.71 (mm)
